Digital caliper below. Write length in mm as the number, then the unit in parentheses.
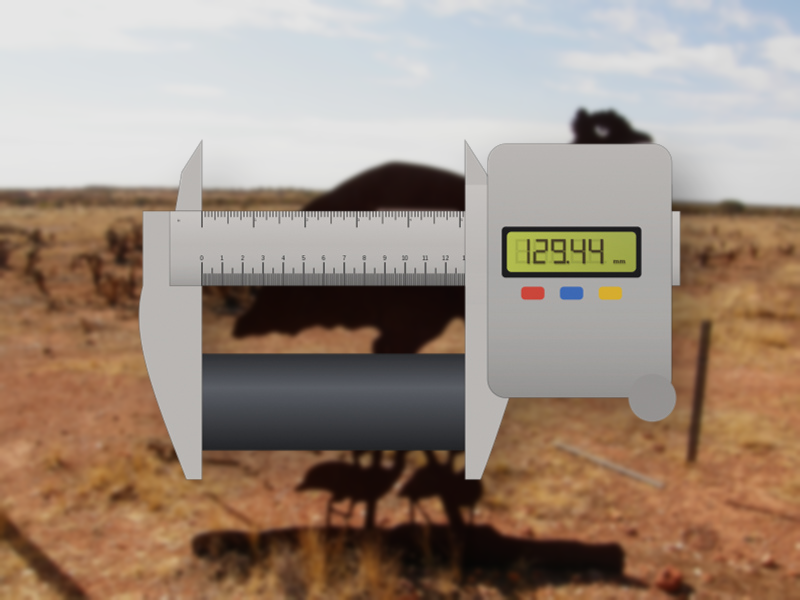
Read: 129.44 (mm)
